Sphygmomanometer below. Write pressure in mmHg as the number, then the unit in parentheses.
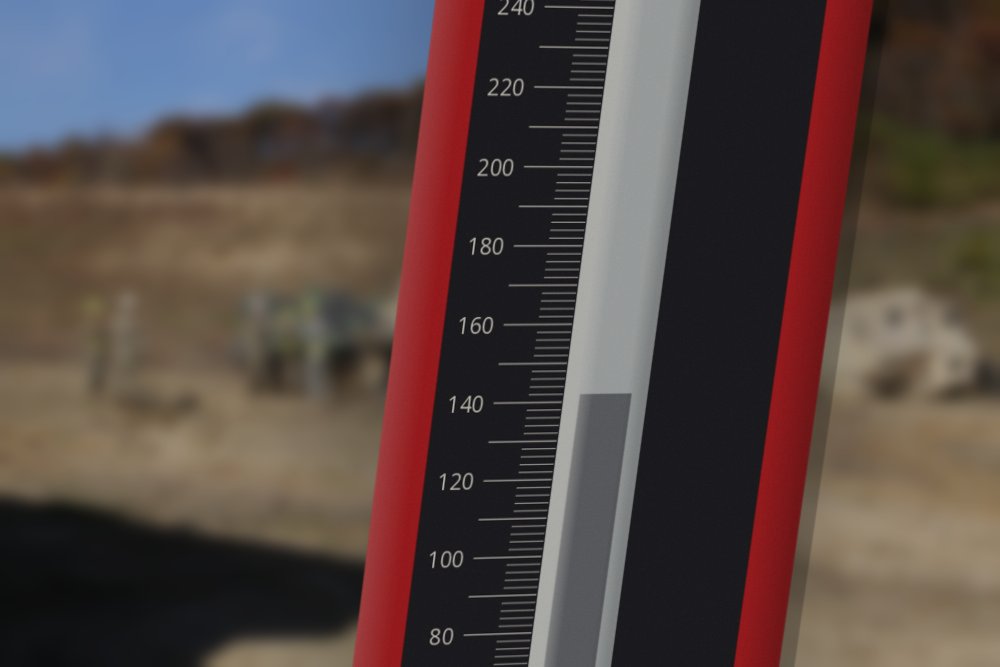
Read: 142 (mmHg)
